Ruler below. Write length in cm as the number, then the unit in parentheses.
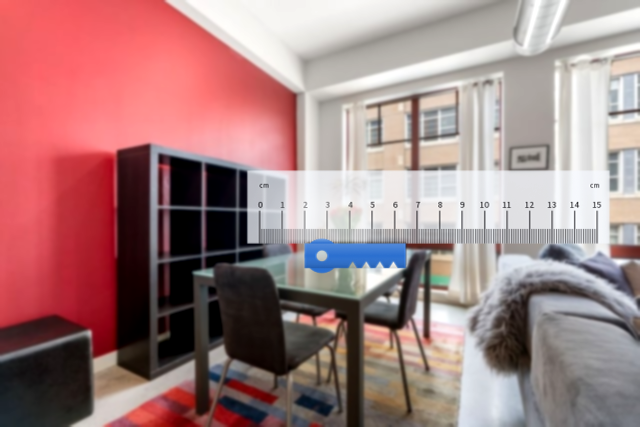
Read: 4.5 (cm)
